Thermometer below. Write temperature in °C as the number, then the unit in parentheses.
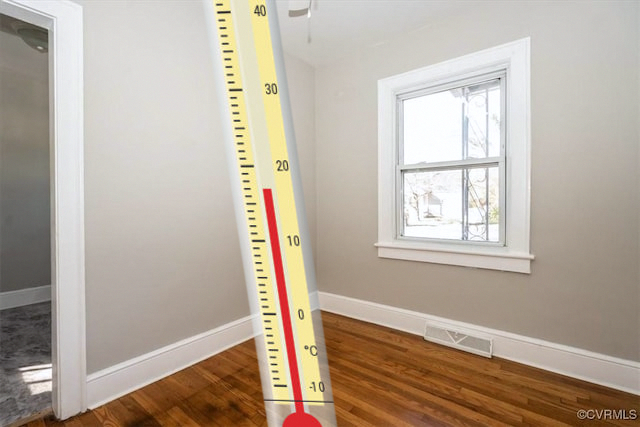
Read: 17 (°C)
